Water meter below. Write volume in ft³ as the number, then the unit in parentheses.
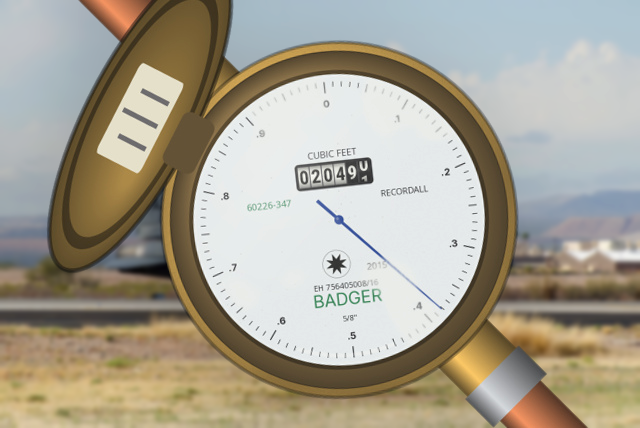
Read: 20490.38 (ft³)
